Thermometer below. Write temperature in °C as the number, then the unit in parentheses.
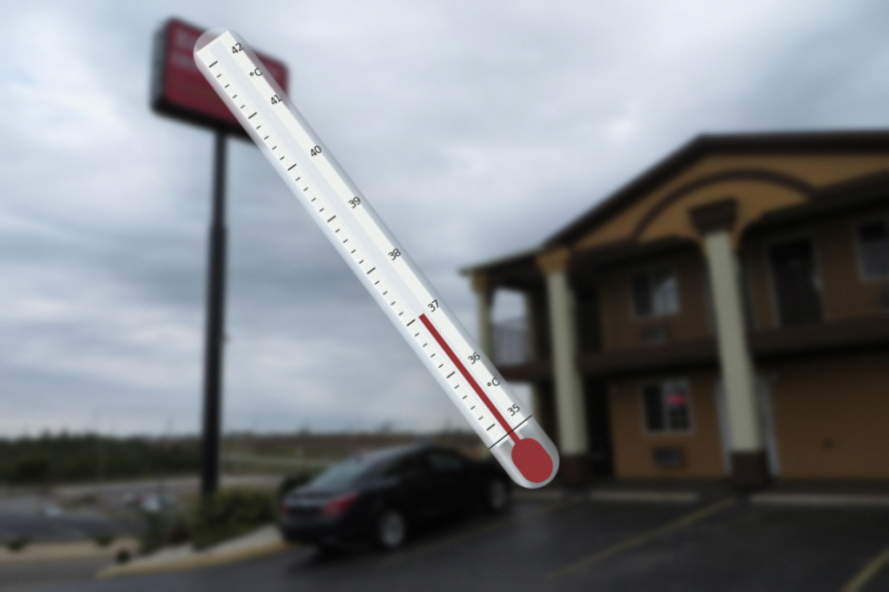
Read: 37 (°C)
